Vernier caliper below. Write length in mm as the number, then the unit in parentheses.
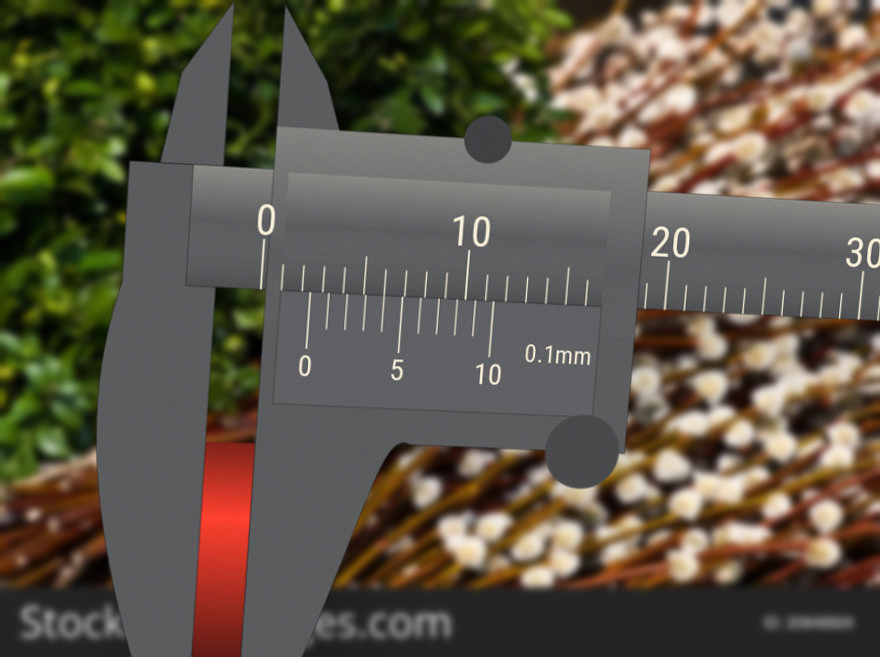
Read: 2.4 (mm)
